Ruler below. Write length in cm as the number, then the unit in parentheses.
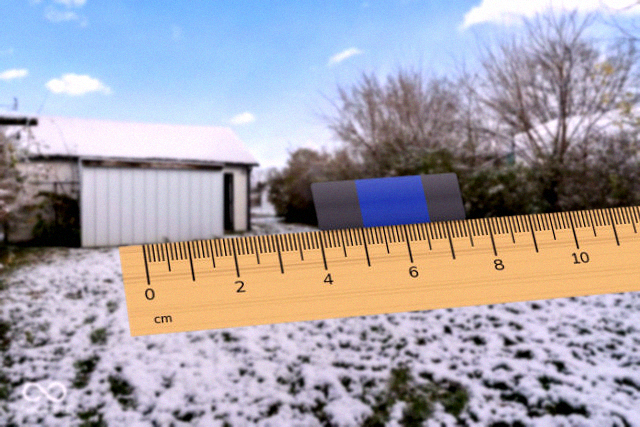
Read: 3.5 (cm)
